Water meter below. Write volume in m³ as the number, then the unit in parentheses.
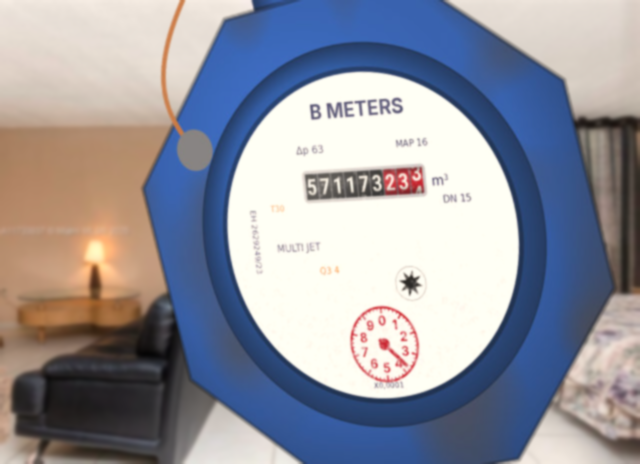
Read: 571173.2333 (m³)
